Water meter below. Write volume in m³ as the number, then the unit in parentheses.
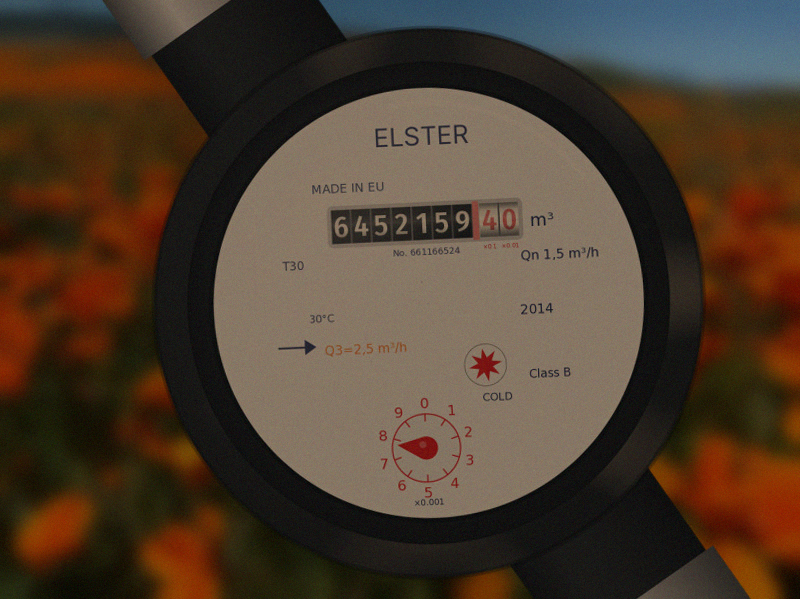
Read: 6452159.407 (m³)
